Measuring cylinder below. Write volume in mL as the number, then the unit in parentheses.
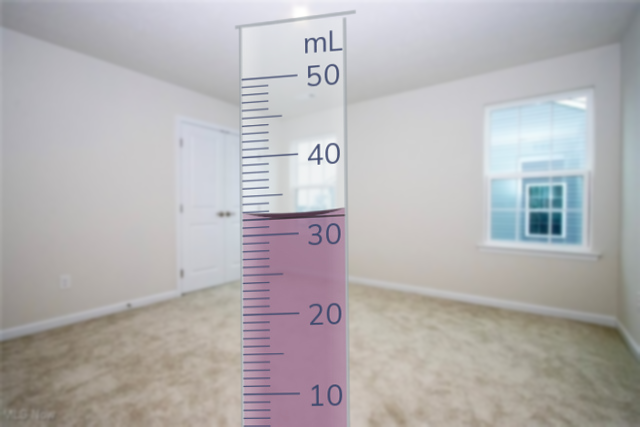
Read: 32 (mL)
